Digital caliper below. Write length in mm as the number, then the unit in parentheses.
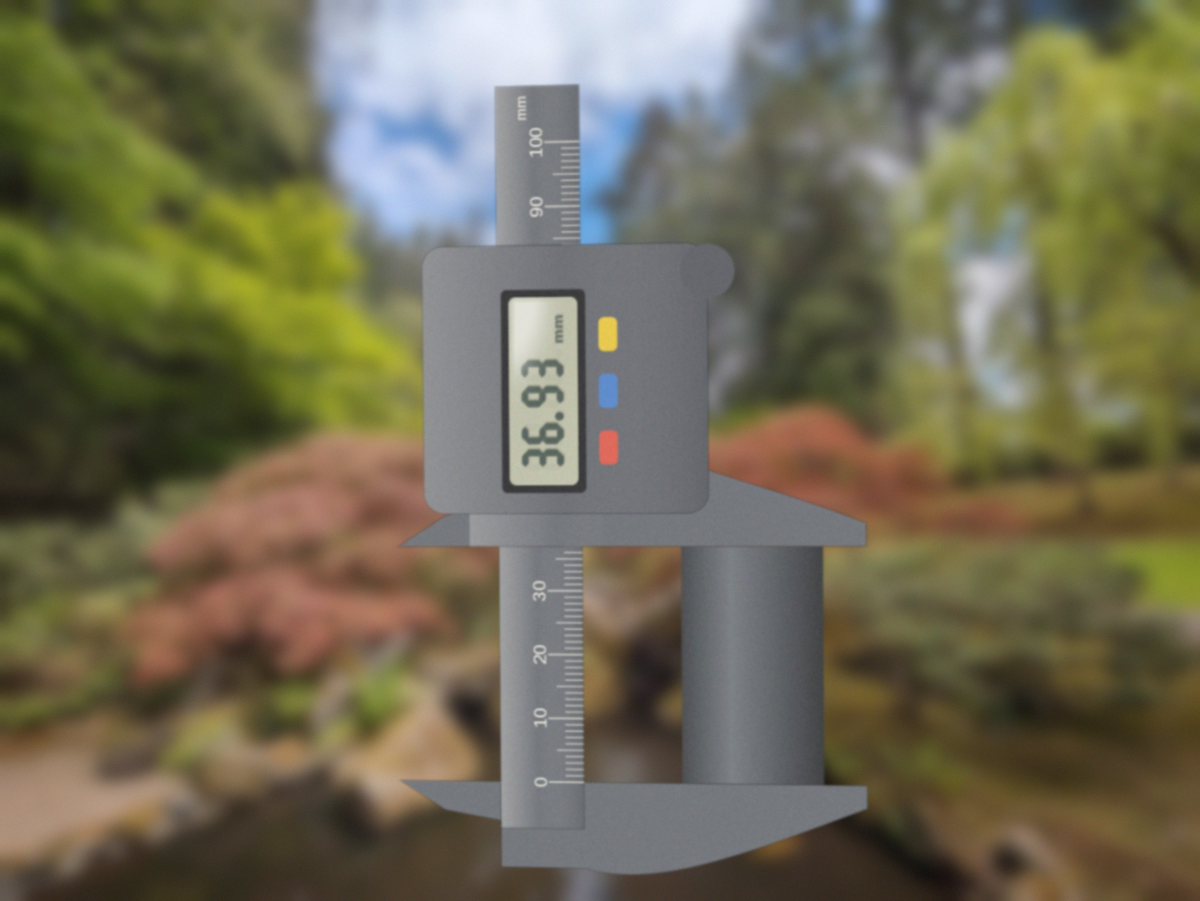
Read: 36.93 (mm)
